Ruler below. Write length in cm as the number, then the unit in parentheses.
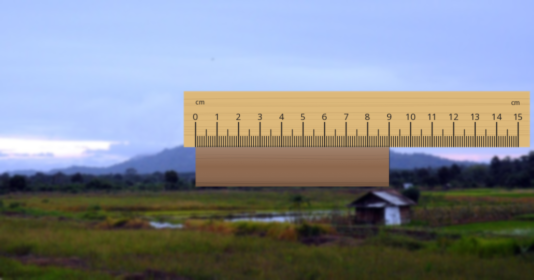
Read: 9 (cm)
